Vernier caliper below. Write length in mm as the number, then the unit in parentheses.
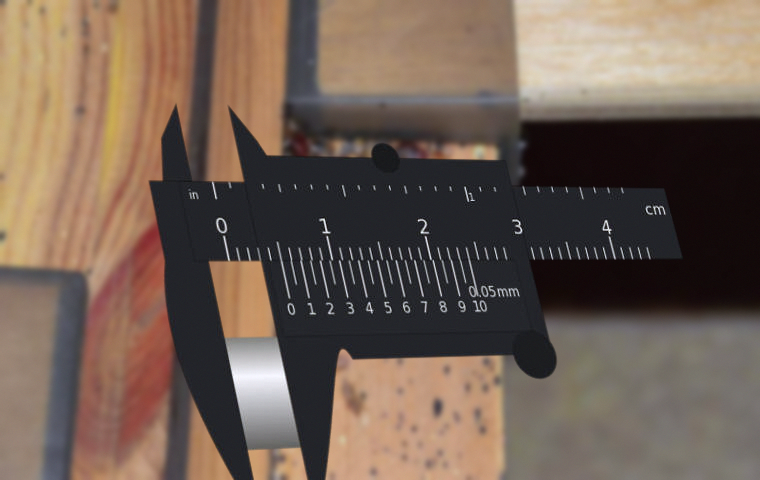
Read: 5.0 (mm)
